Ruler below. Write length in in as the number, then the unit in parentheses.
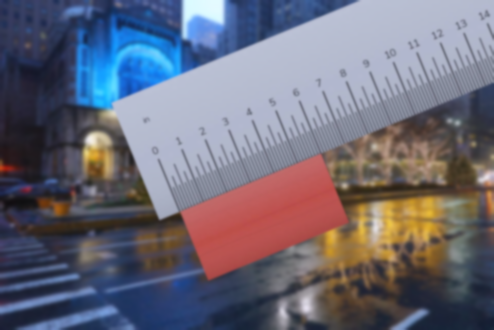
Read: 6 (in)
